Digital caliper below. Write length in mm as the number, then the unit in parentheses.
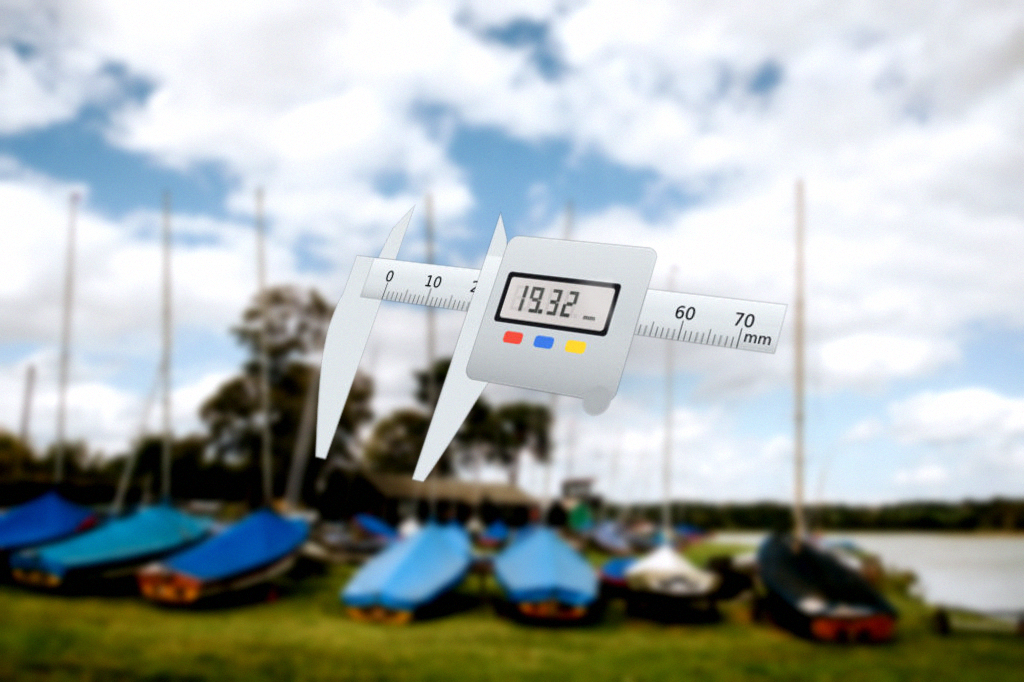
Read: 19.32 (mm)
